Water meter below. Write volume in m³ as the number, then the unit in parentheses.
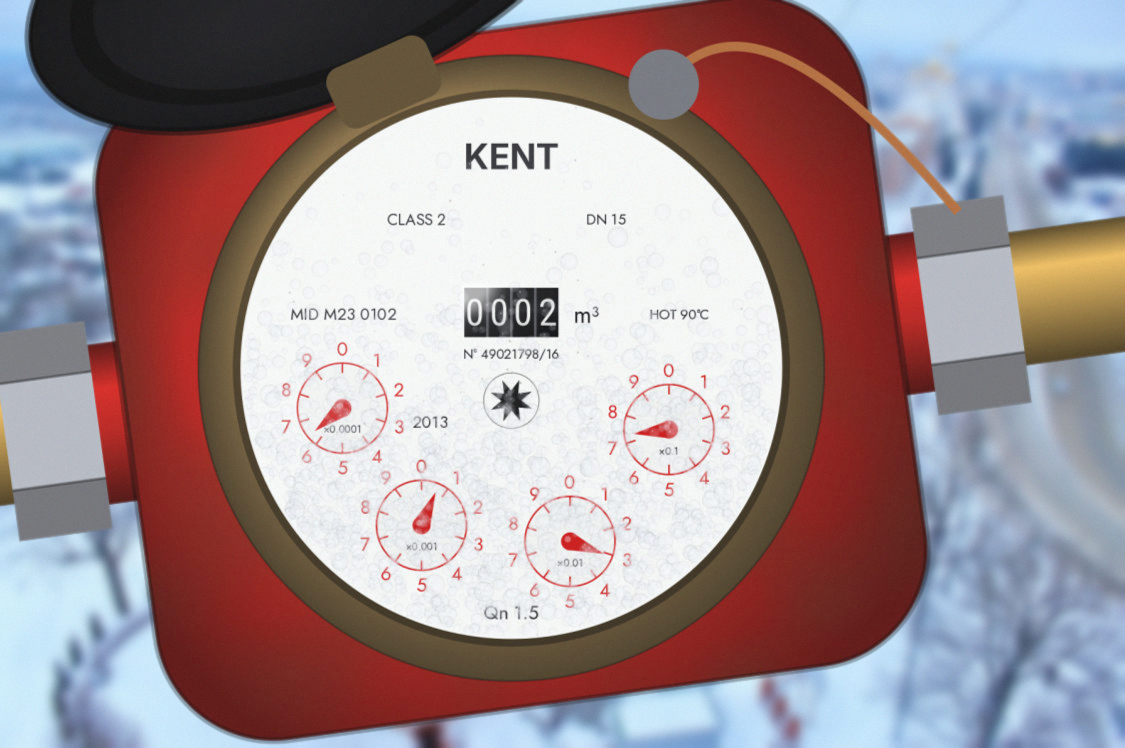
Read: 2.7306 (m³)
